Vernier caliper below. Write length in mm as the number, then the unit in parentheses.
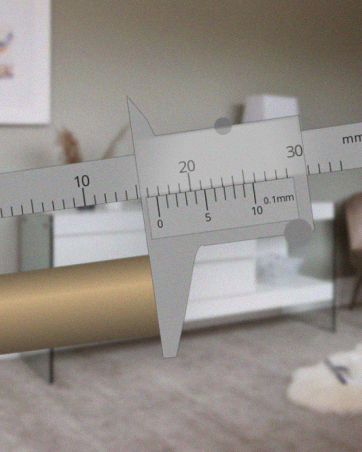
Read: 16.8 (mm)
